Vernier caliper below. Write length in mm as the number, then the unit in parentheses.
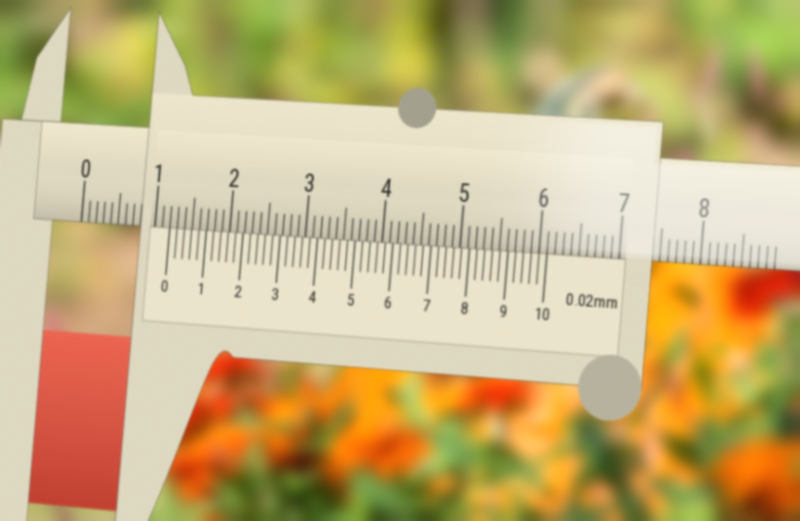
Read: 12.0 (mm)
